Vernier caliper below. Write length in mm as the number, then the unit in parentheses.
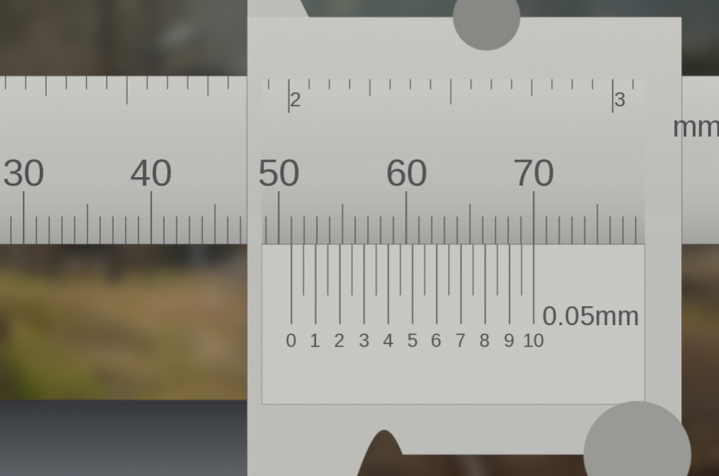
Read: 51.0 (mm)
